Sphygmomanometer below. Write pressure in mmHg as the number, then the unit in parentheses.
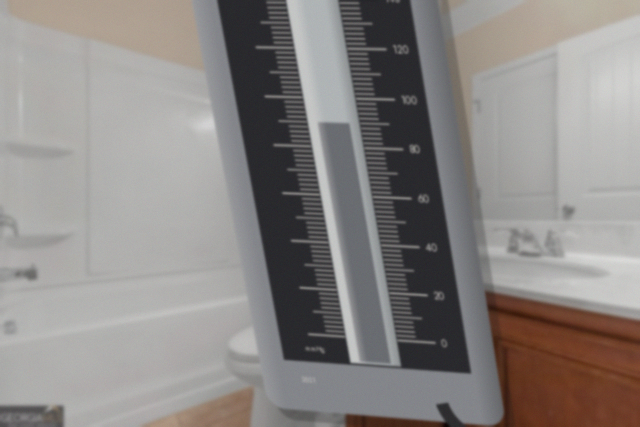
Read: 90 (mmHg)
